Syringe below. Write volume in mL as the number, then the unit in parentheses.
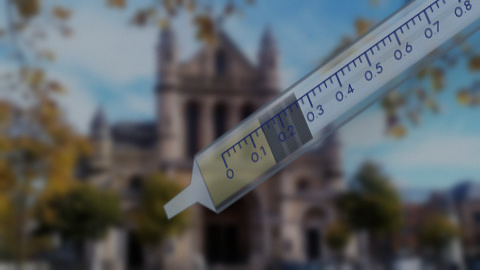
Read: 0.14 (mL)
